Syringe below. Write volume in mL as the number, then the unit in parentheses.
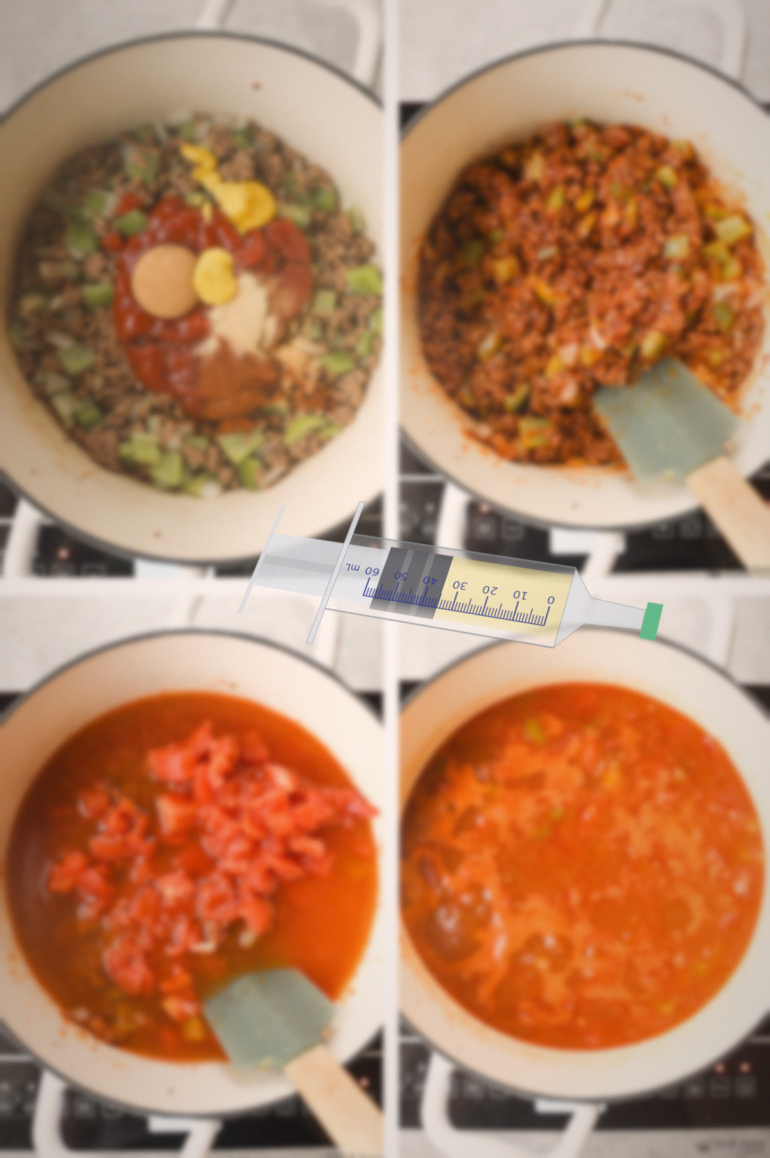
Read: 35 (mL)
